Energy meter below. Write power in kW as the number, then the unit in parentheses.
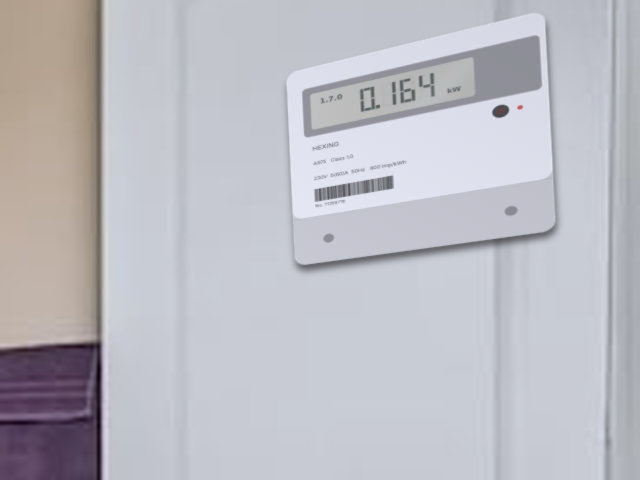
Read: 0.164 (kW)
